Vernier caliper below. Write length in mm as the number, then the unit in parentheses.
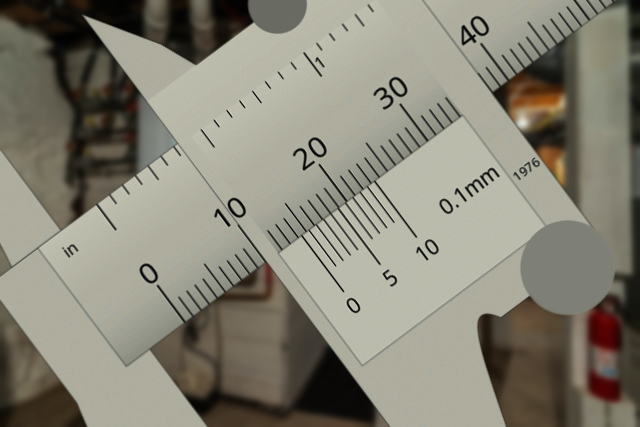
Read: 14.4 (mm)
